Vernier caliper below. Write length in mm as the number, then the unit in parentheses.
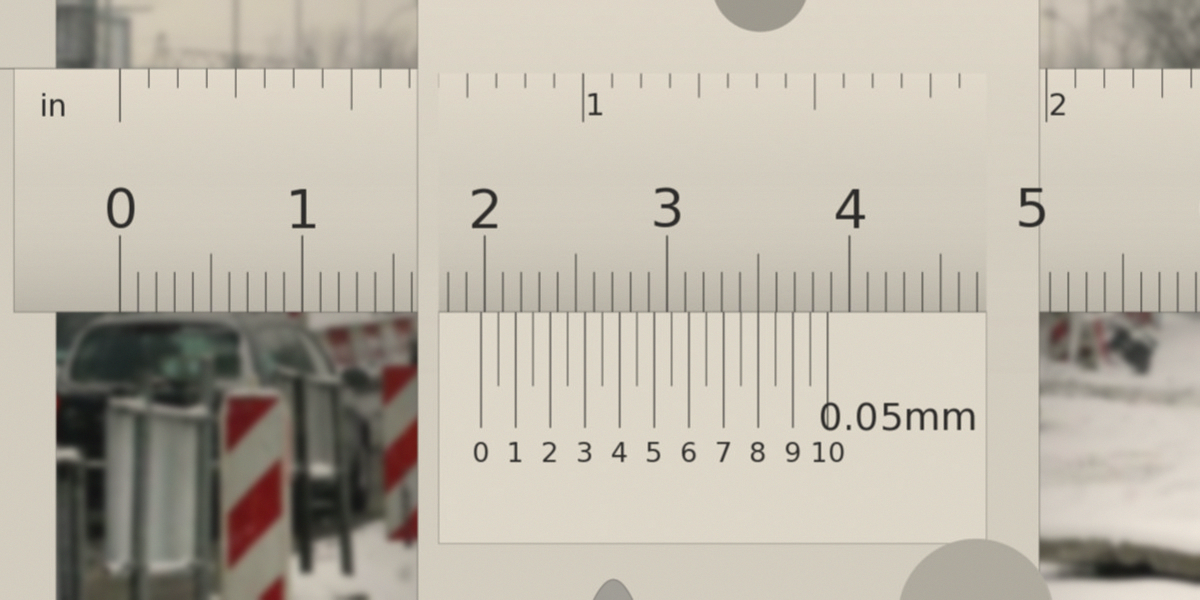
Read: 19.8 (mm)
